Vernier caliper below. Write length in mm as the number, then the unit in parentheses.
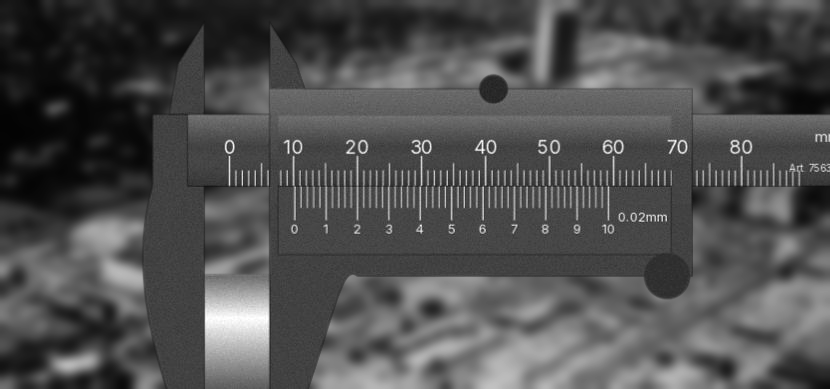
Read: 10.2 (mm)
